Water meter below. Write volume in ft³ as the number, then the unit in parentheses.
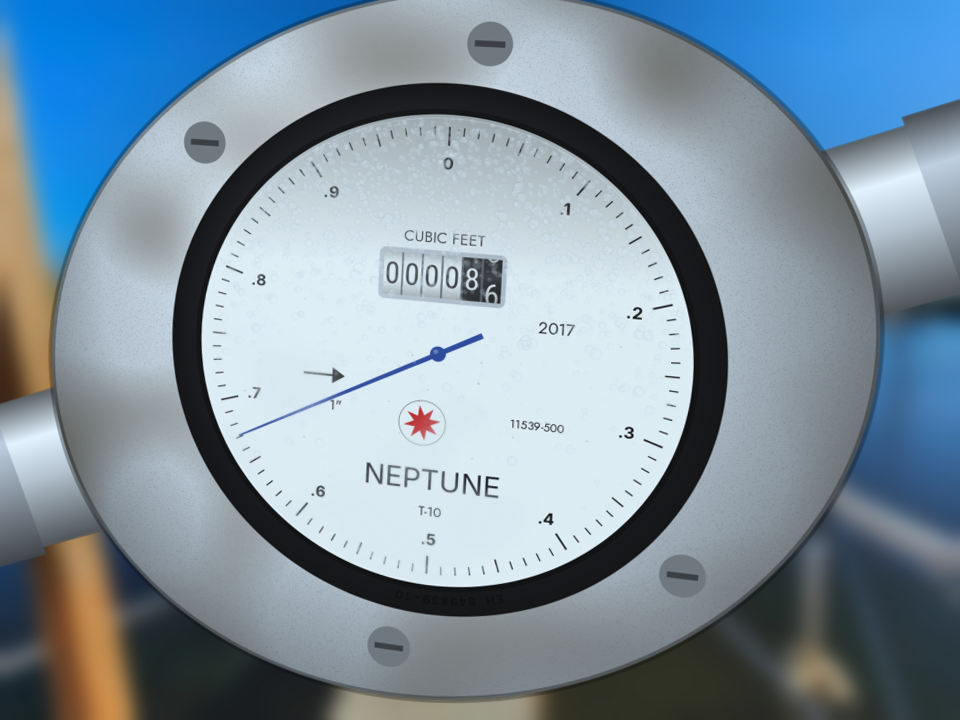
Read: 85.67 (ft³)
